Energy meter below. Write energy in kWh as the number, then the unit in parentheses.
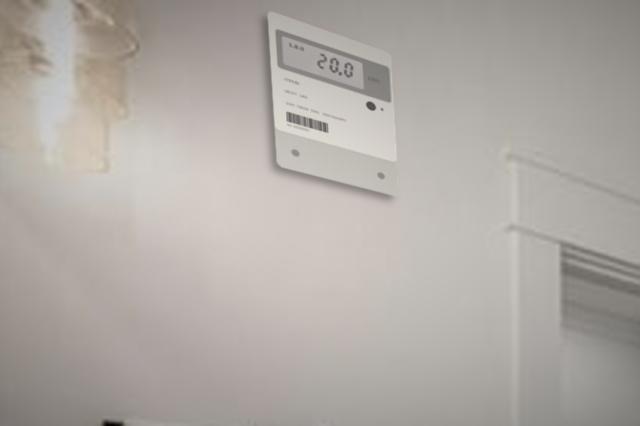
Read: 20.0 (kWh)
